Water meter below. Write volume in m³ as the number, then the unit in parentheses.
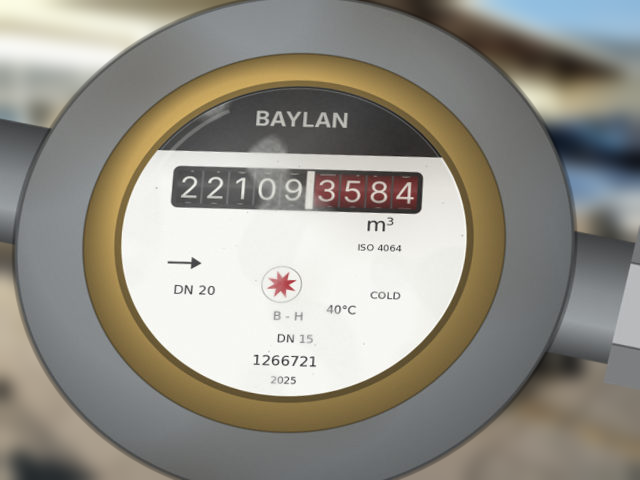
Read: 22109.3584 (m³)
